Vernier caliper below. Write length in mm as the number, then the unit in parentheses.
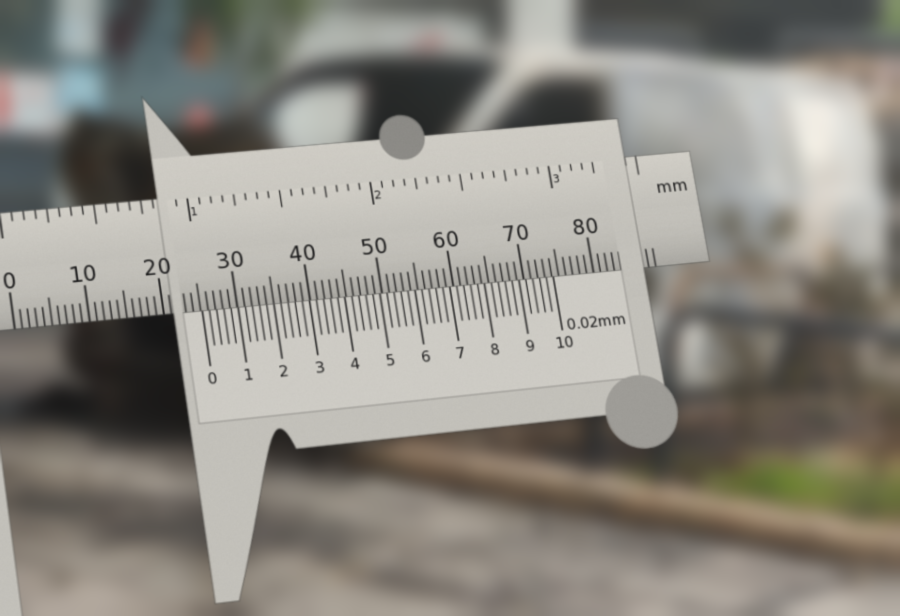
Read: 25.2 (mm)
